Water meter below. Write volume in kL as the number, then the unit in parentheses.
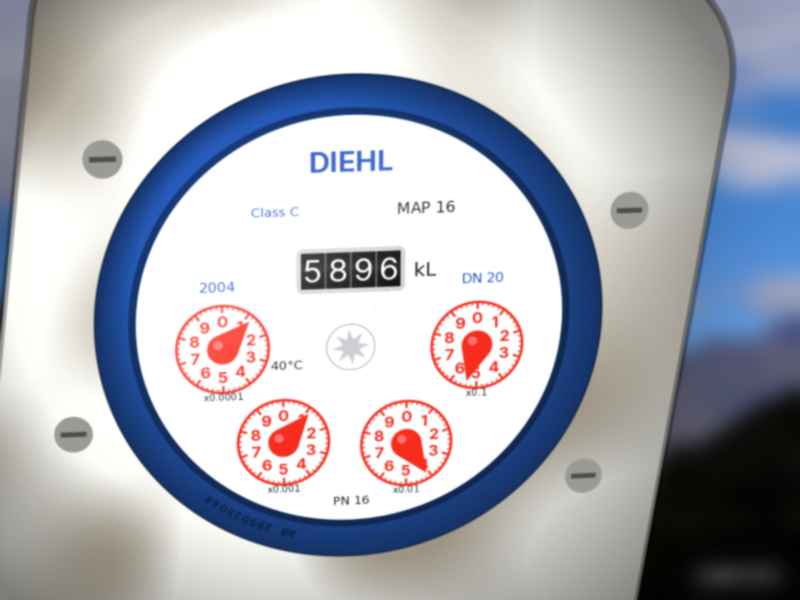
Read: 5896.5411 (kL)
